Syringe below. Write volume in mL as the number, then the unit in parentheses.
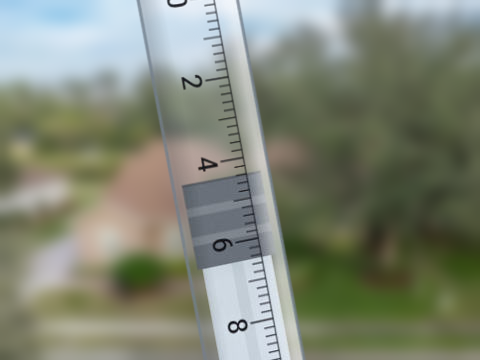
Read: 4.4 (mL)
